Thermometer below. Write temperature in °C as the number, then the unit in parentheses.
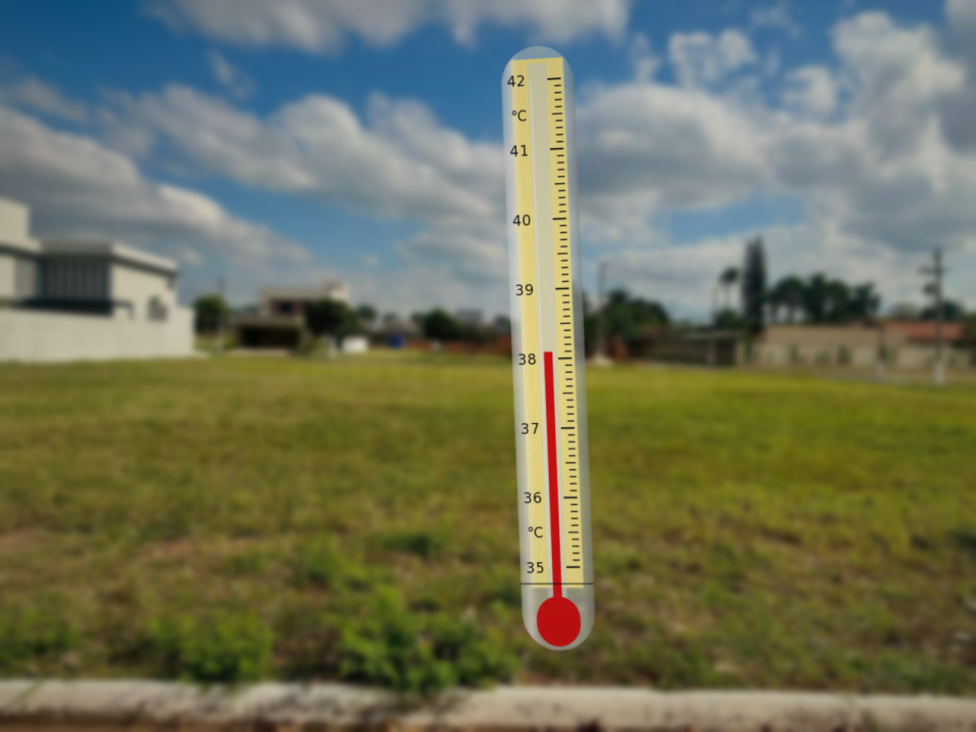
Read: 38.1 (°C)
